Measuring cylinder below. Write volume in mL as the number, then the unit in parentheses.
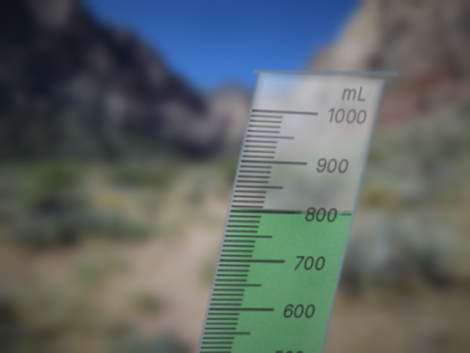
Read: 800 (mL)
